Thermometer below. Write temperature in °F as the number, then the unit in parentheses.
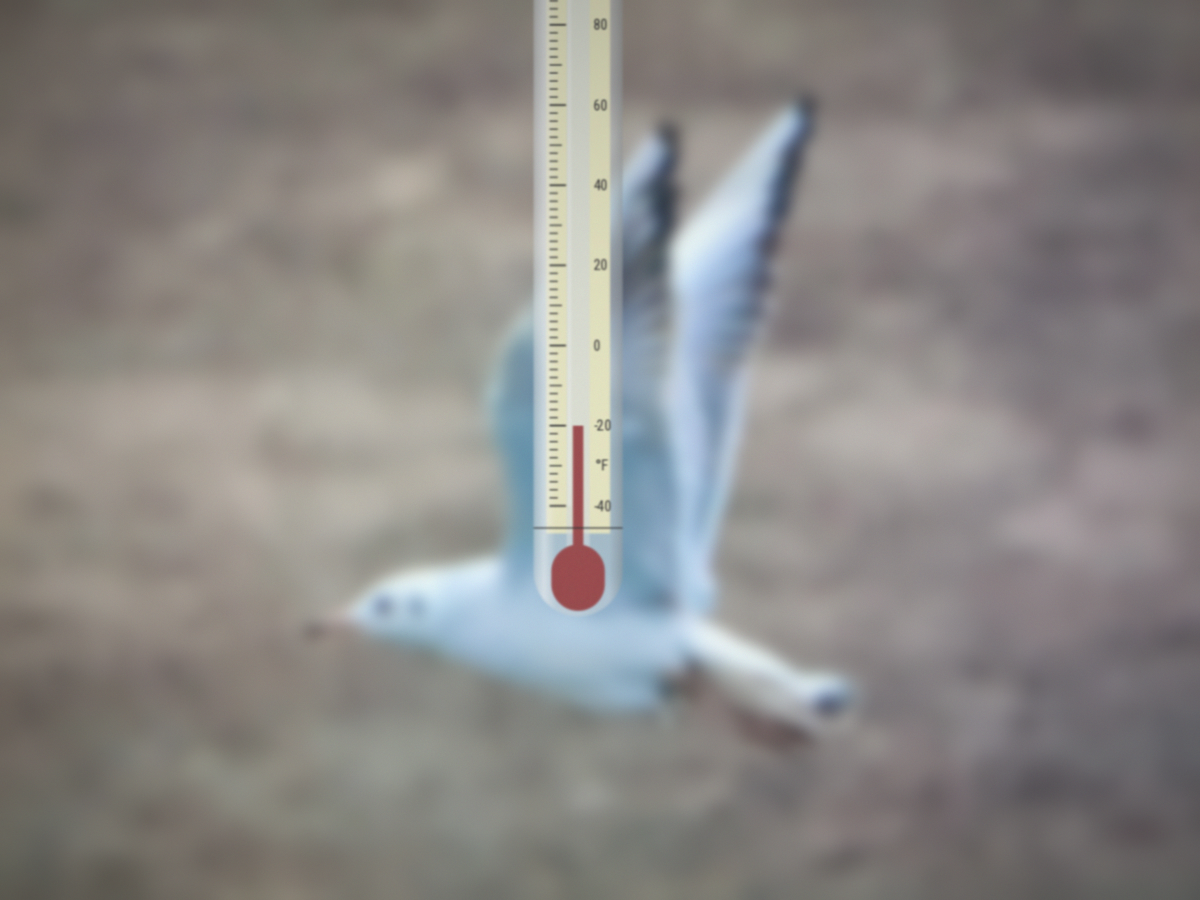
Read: -20 (°F)
